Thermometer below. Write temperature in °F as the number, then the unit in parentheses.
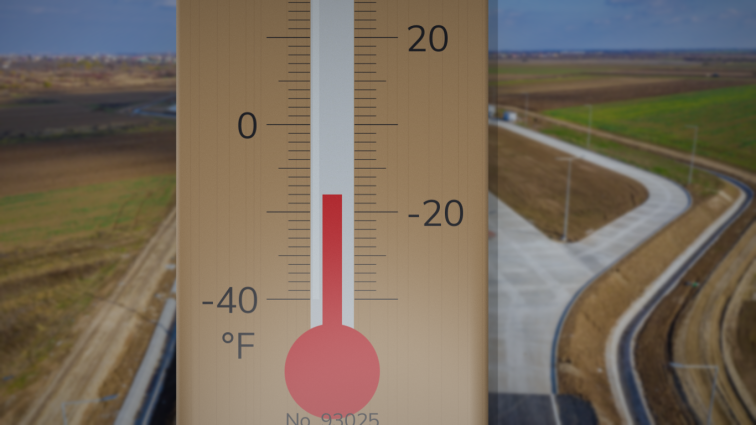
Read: -16 (°F)
